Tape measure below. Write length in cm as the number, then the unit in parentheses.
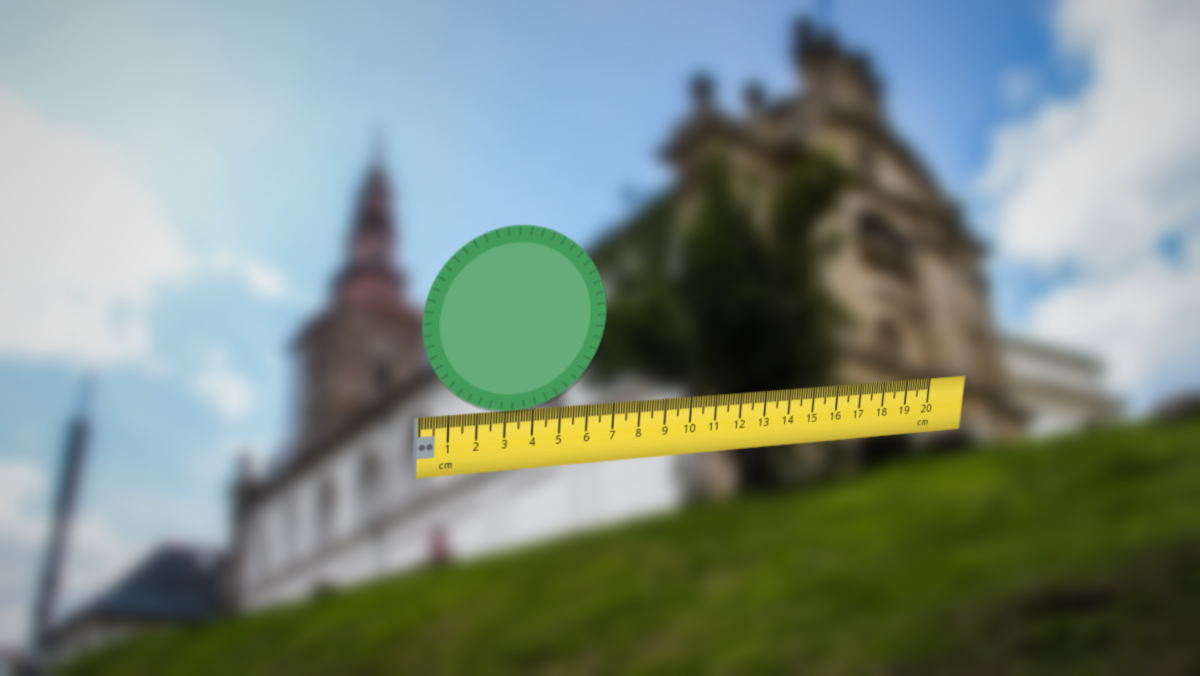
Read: 6.5 (cm)
